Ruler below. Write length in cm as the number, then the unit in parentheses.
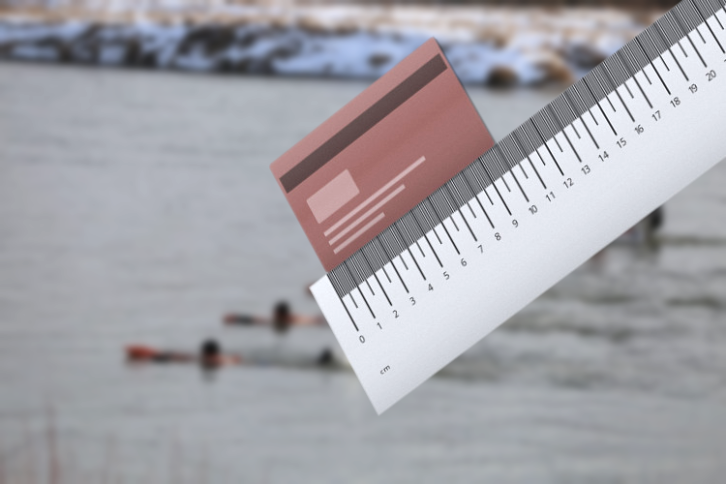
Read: 10 (cm)
